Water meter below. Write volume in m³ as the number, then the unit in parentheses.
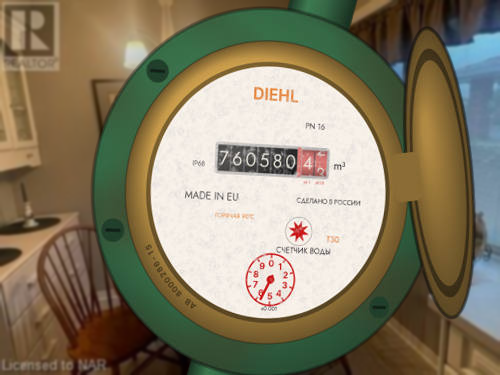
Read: 760580.425 (m³)
